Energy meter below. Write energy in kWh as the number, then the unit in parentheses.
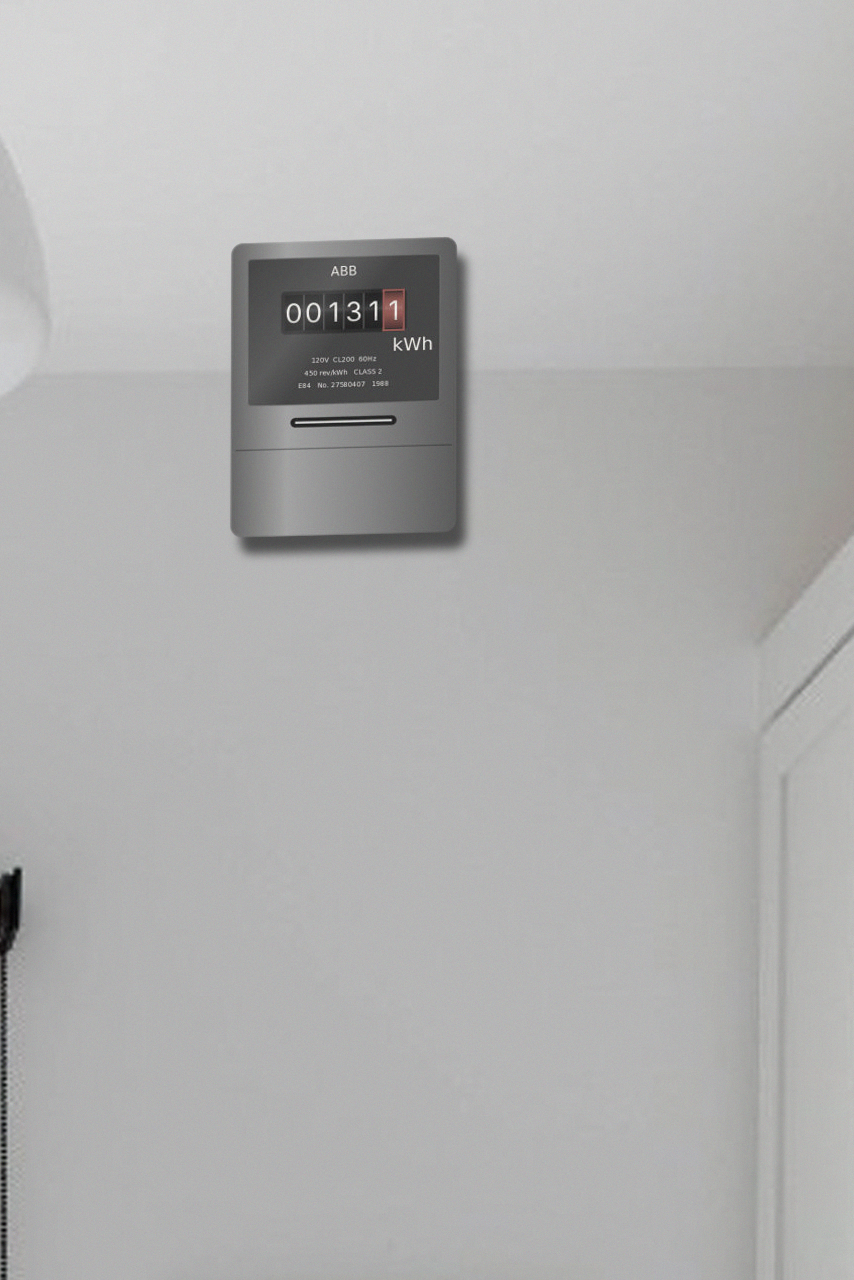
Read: 131.1 (kWh)
